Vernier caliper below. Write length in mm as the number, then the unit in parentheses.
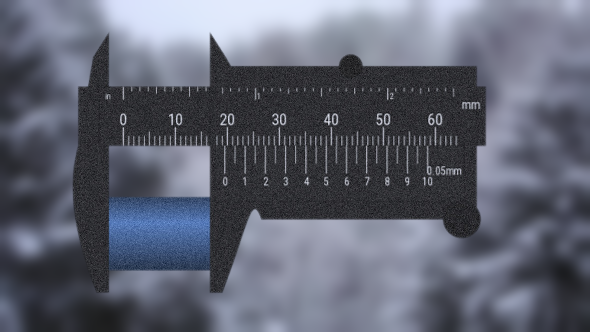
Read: 19.5 (mm)
